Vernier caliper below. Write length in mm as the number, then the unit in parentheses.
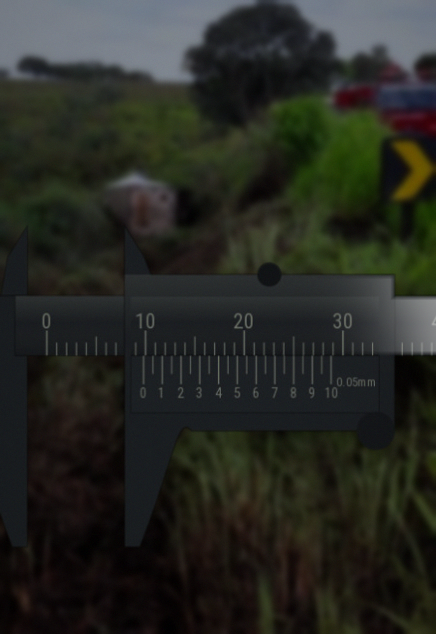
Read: 9.8 (mm)
